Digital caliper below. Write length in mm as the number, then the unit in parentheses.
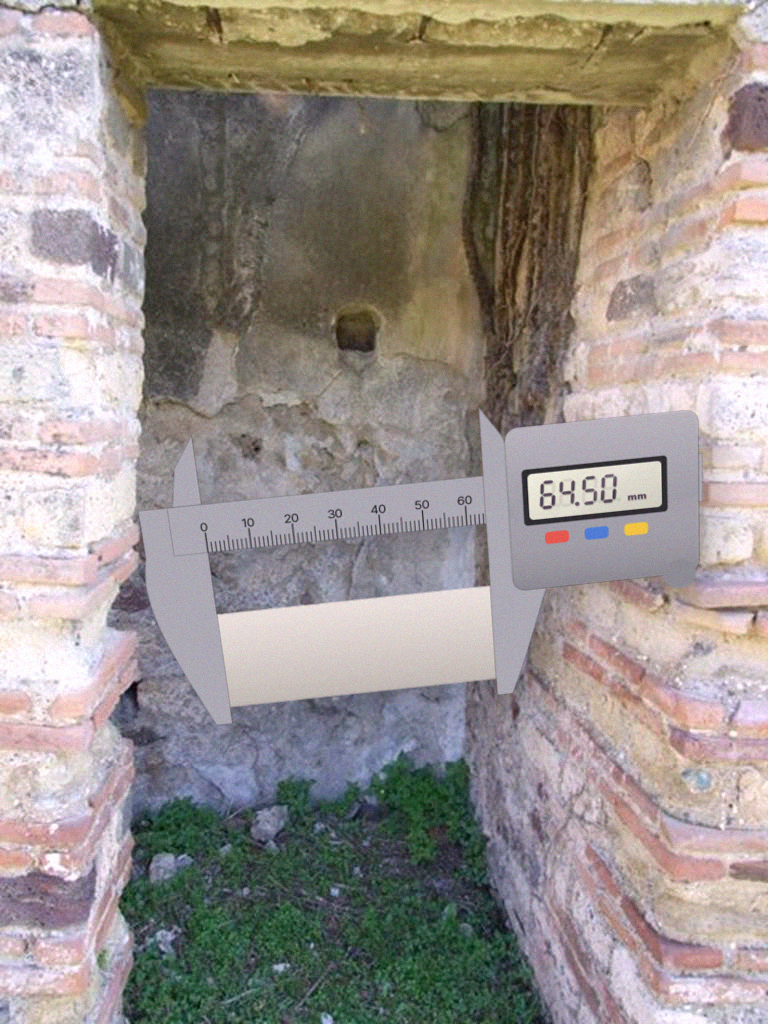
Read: 64.50 (mm)
